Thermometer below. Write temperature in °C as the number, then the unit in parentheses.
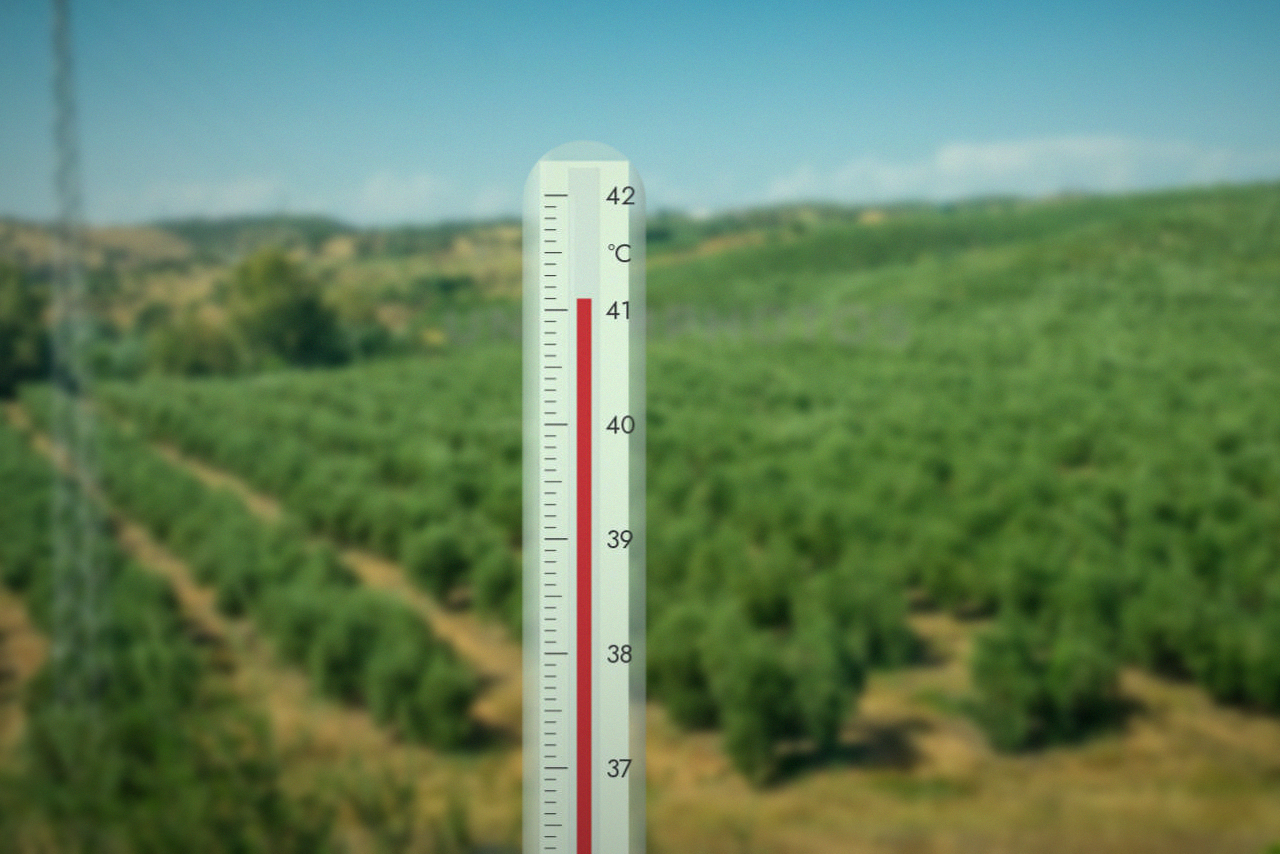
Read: 41.1 (°C)
